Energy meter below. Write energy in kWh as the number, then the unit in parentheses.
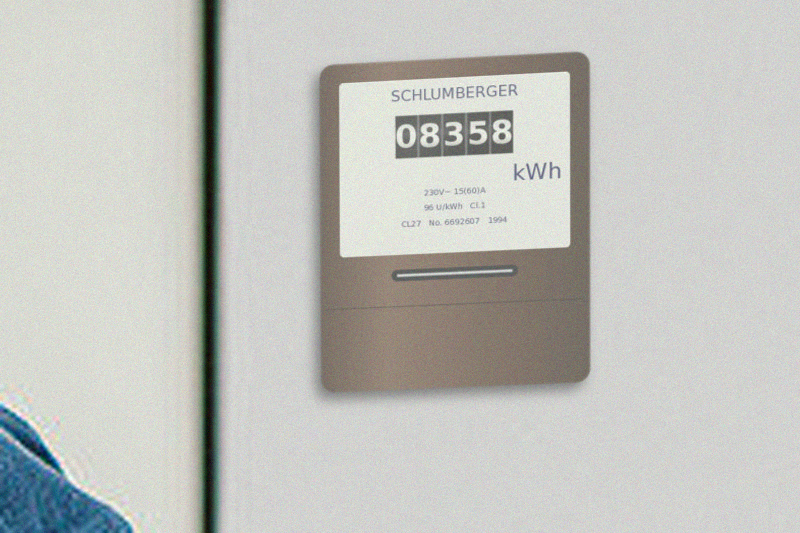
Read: 8358 (kWh)
